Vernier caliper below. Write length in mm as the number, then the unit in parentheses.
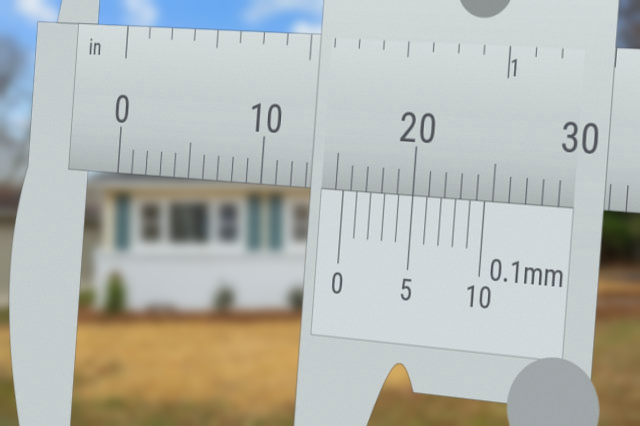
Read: 15.5 (mm)
